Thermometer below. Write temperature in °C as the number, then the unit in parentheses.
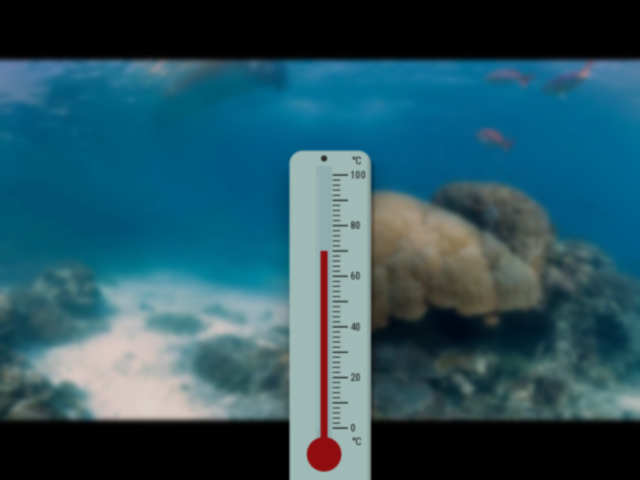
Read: 70 (°C)
